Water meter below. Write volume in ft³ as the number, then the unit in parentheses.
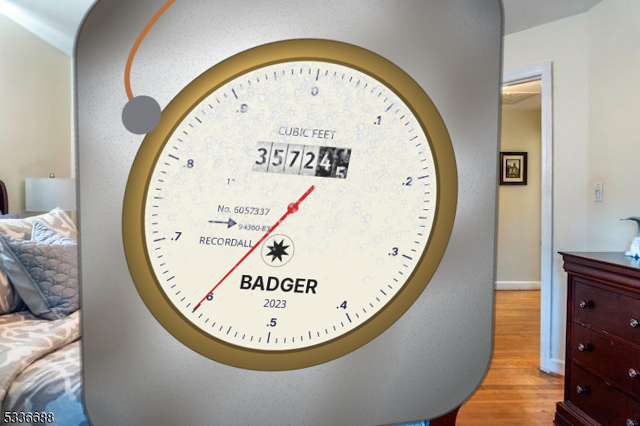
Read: 357244.60 (ft³)
